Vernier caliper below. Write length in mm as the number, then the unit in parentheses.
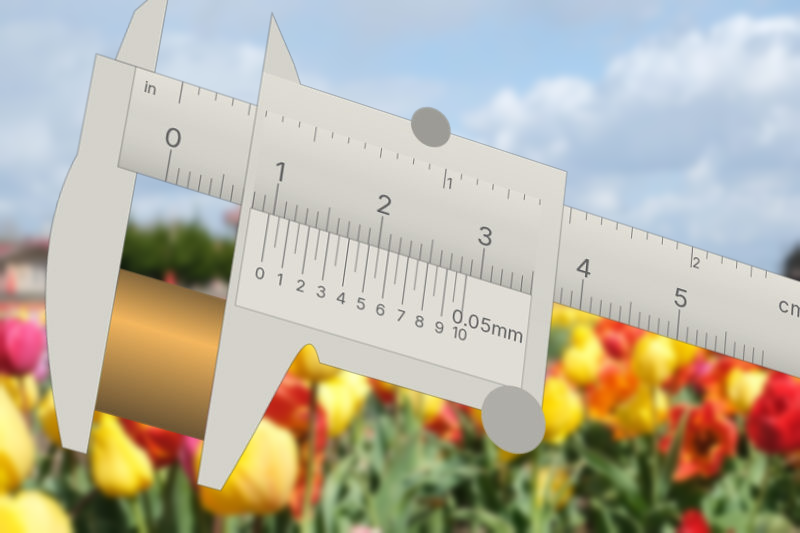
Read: 9.6 (mm)
